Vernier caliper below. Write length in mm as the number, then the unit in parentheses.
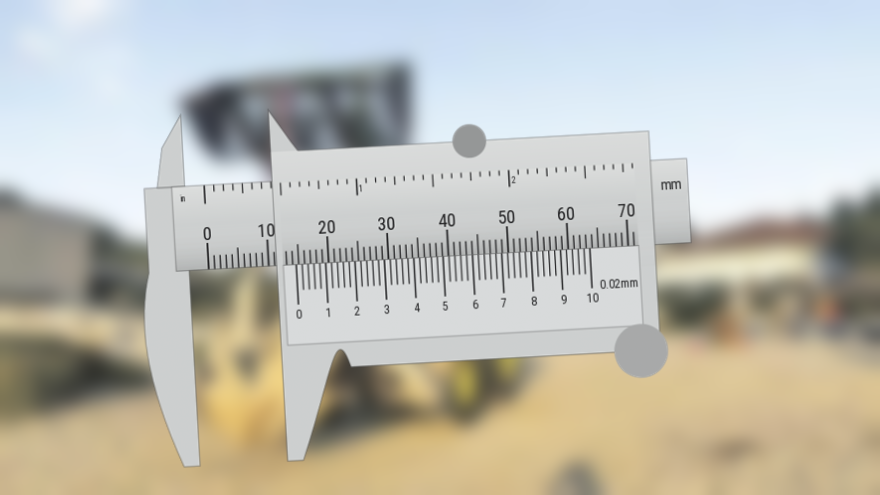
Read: 14.6 (mm)
